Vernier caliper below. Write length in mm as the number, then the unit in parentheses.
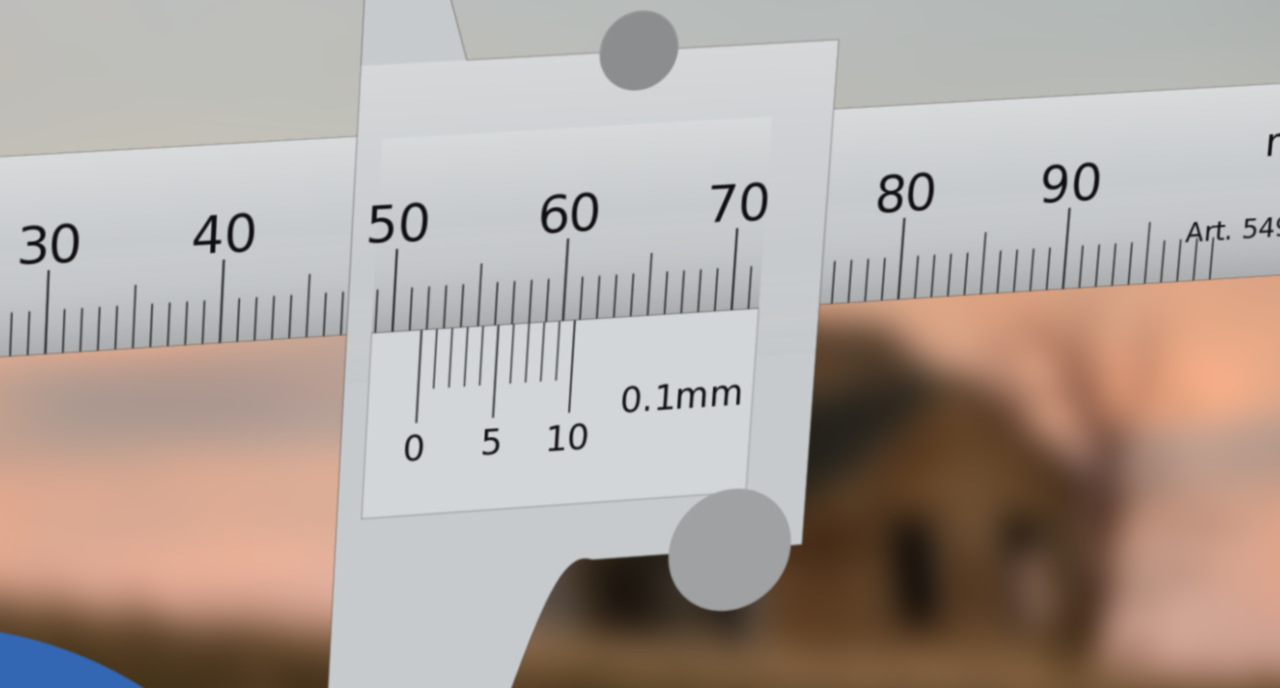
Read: 51.7 (mm)
